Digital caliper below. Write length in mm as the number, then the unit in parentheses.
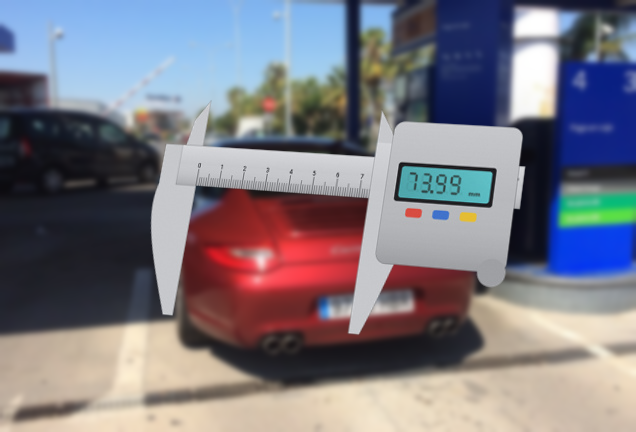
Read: 73.99 (mm)
